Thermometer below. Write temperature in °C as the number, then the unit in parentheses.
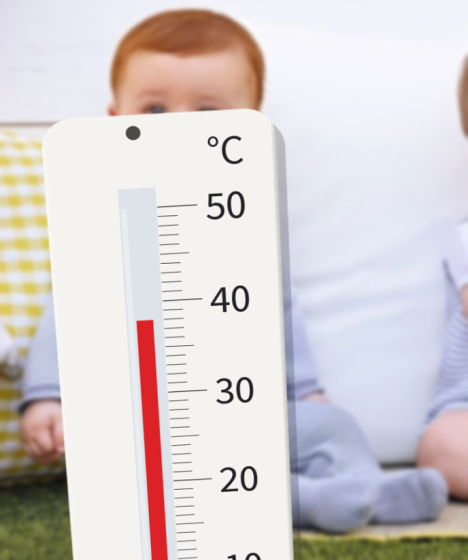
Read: 38 (°C)
